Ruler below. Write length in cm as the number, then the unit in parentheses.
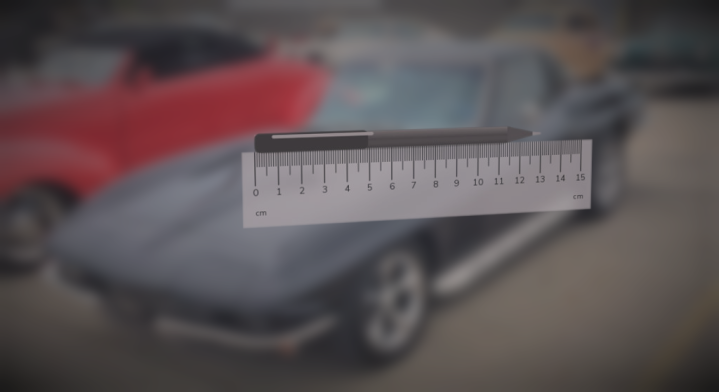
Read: 13 (cm)
